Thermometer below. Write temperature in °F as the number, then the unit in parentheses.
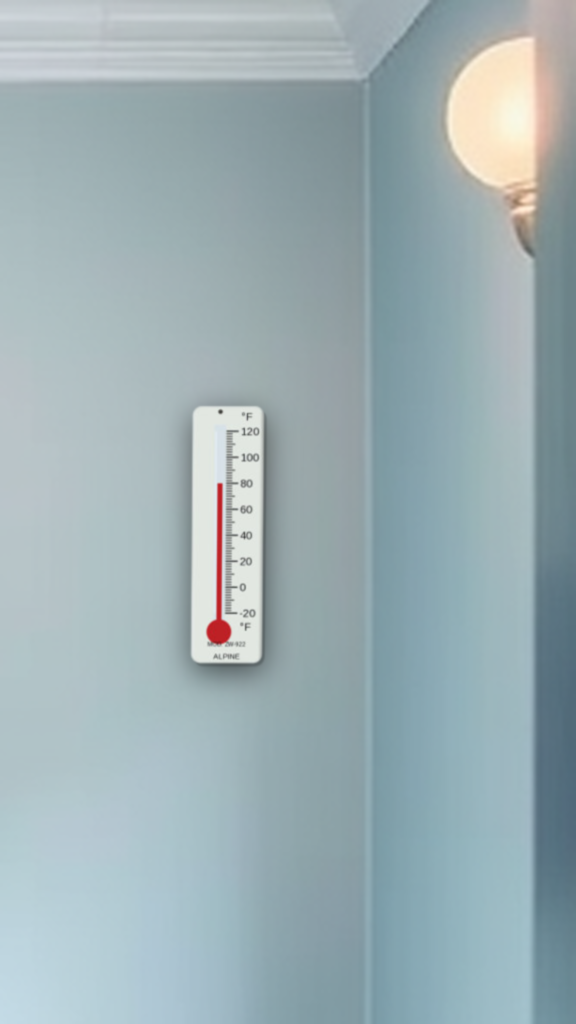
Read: 80 (°F)
